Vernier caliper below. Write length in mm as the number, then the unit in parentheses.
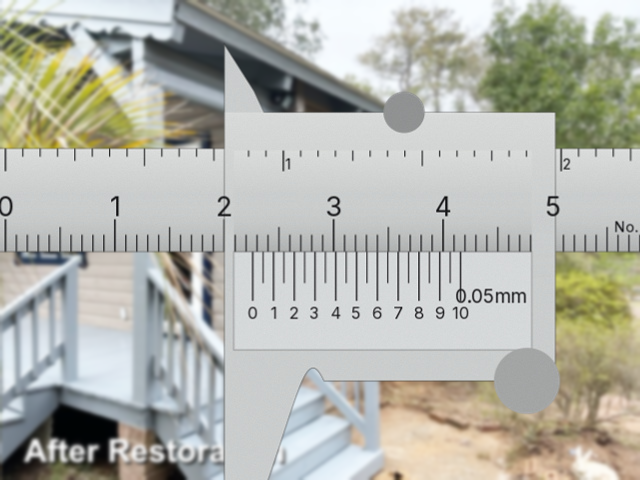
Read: 22.6 (mm)
